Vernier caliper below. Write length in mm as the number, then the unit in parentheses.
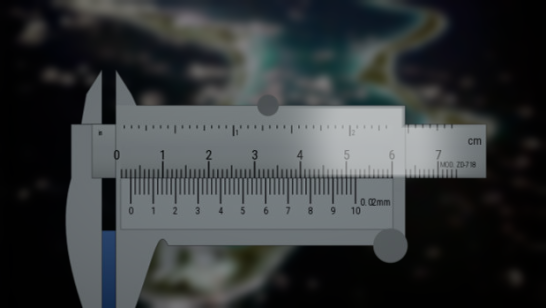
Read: 3.0 (mm)
